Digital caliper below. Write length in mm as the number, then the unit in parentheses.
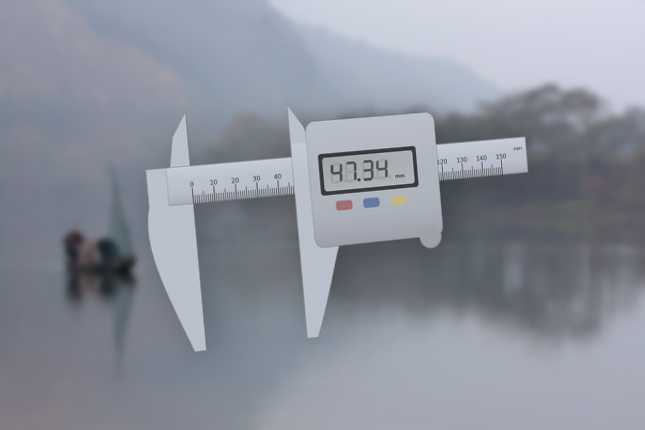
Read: 47.34 (mm)
